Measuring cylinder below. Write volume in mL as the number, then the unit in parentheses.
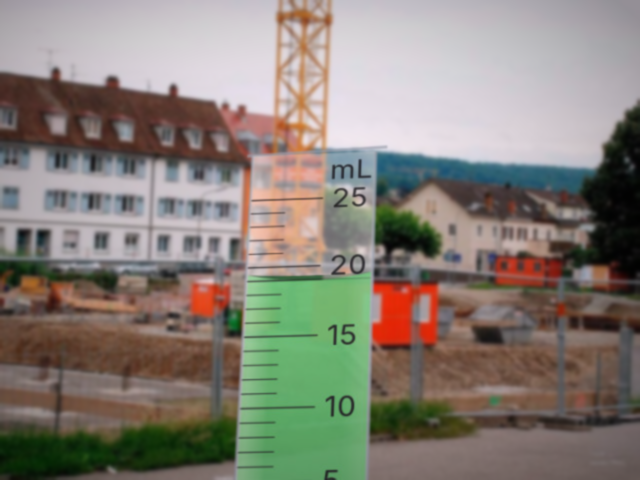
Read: 19 (mL)
